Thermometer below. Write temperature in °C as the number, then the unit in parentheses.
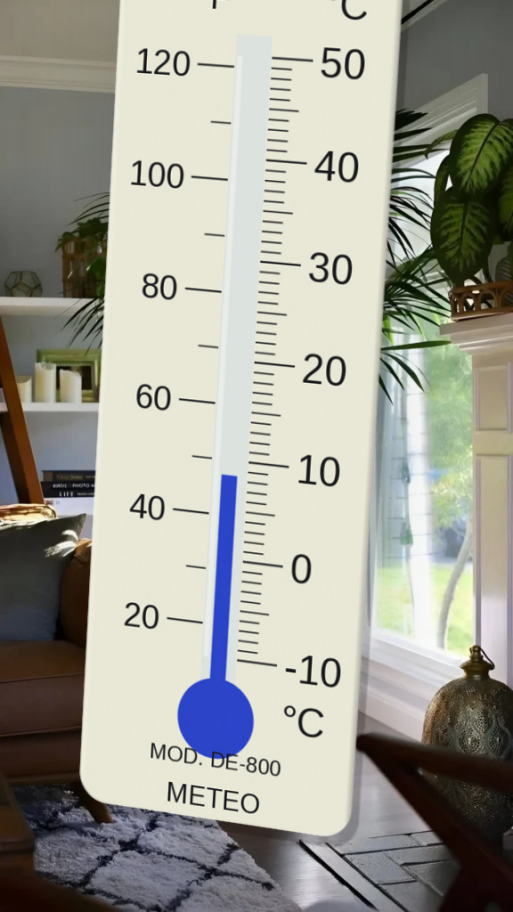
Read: 8.5 (°C)
